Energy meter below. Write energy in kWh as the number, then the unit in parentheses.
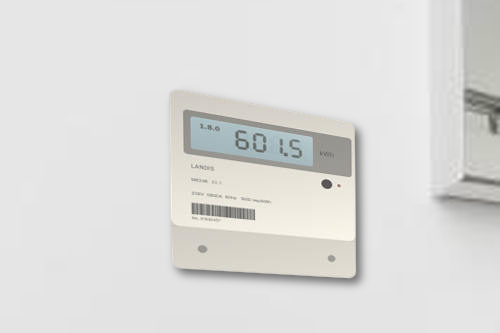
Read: 601.5 (kWh)
